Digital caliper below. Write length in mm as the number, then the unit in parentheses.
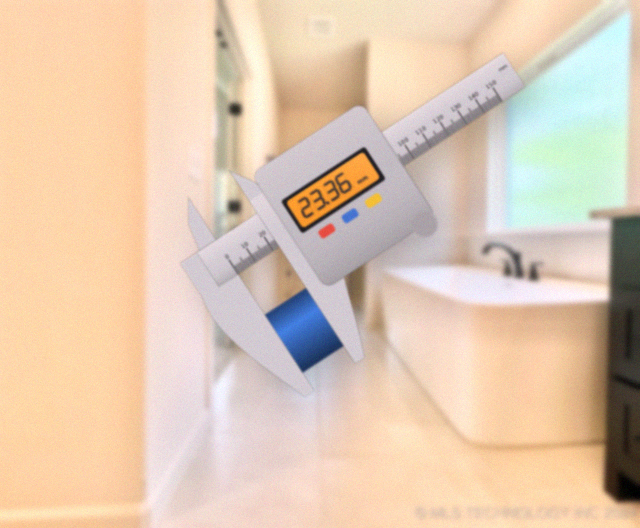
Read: 23.36 (mm)
